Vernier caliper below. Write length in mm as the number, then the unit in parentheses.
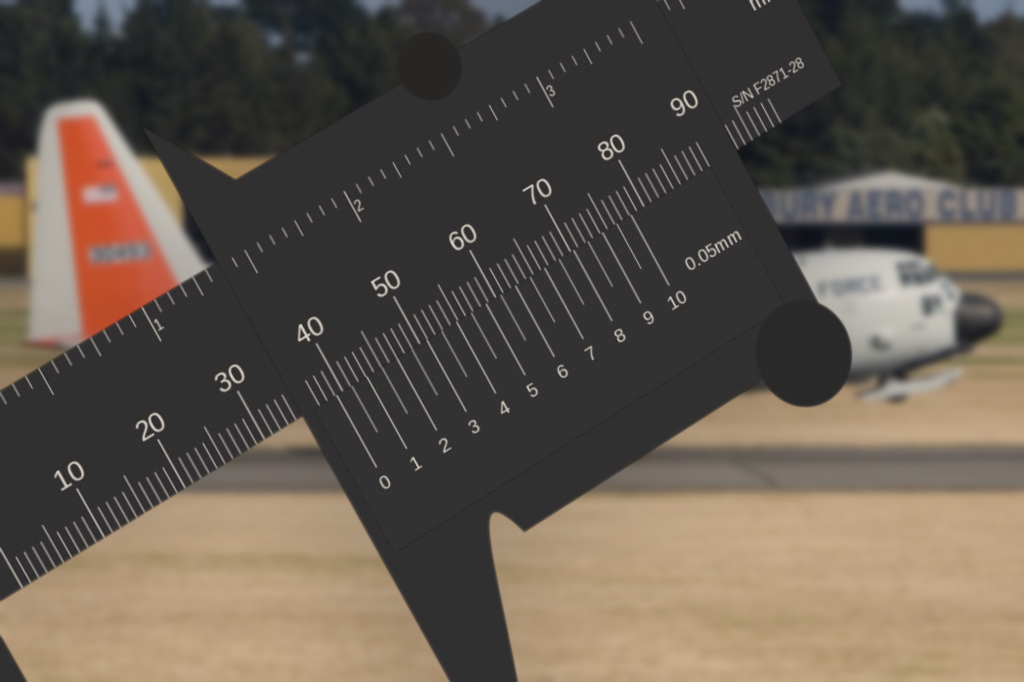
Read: 39.2 (mm)
